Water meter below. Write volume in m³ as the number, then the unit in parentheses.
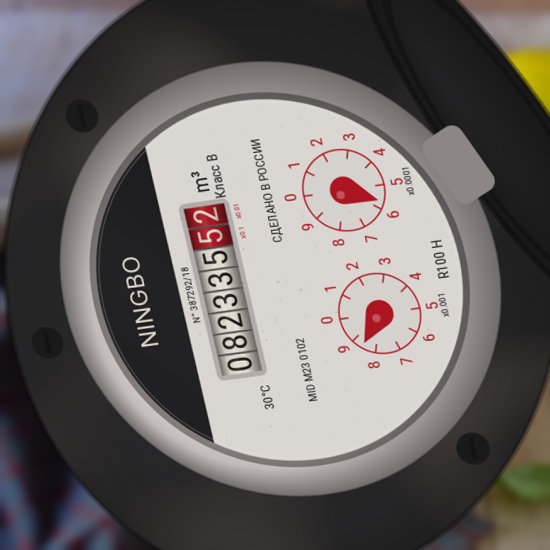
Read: 82335.5285 (m³)
